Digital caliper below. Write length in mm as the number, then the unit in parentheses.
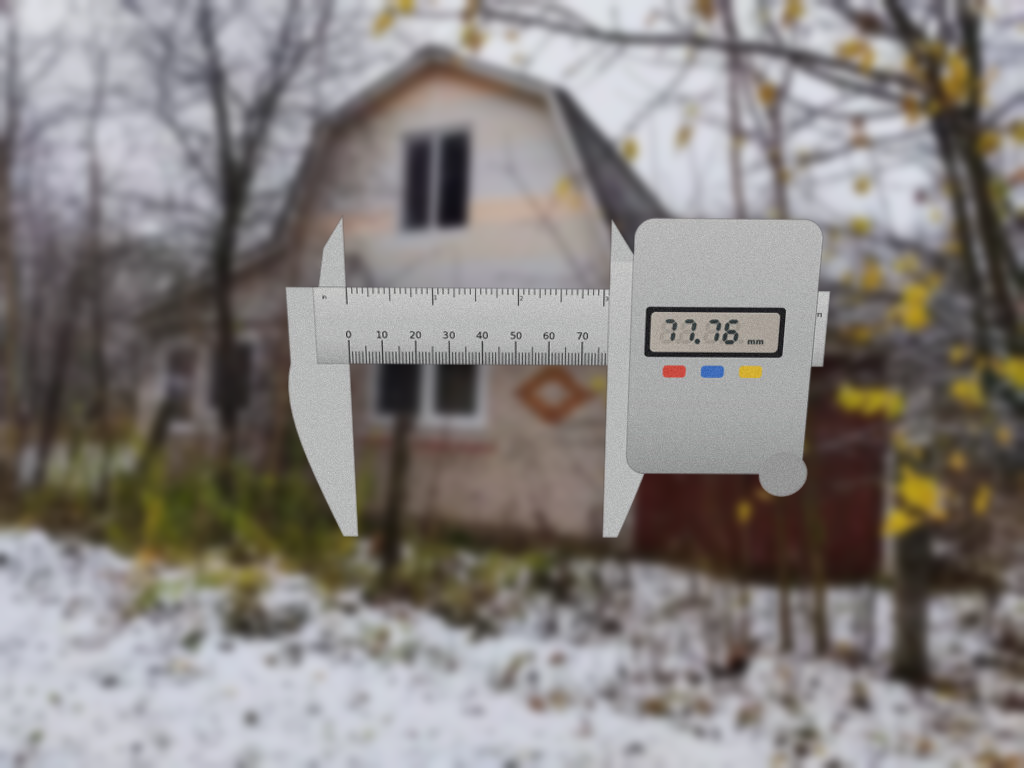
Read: 77.76 (mm)
